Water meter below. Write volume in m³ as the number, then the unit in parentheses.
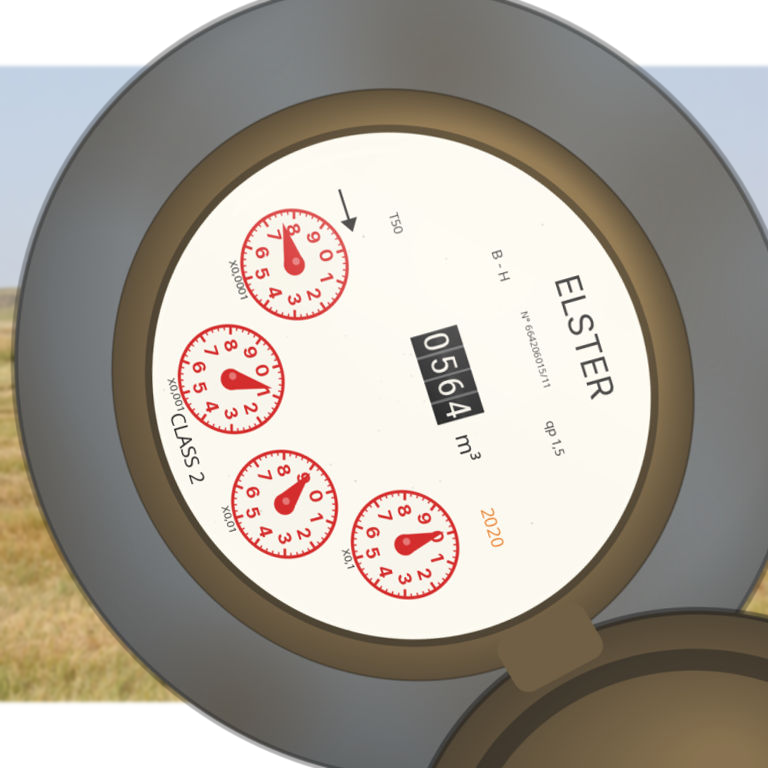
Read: 563.9907 (m³)
